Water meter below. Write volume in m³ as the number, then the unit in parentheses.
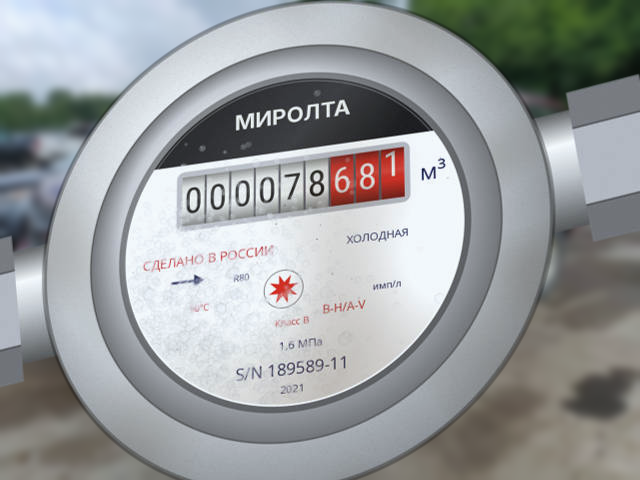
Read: 78.681 (m³)
